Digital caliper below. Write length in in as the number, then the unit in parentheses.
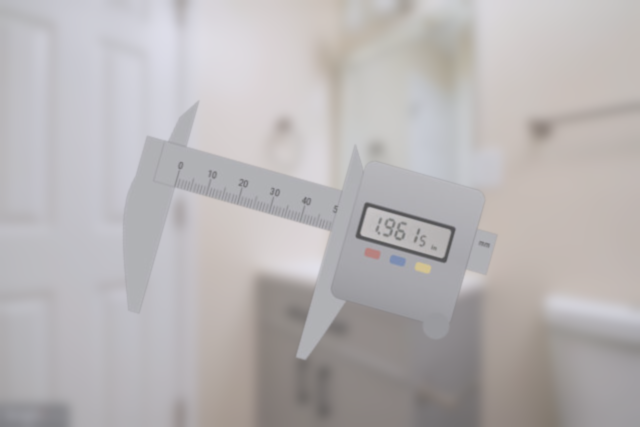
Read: 1.9615 (in)
